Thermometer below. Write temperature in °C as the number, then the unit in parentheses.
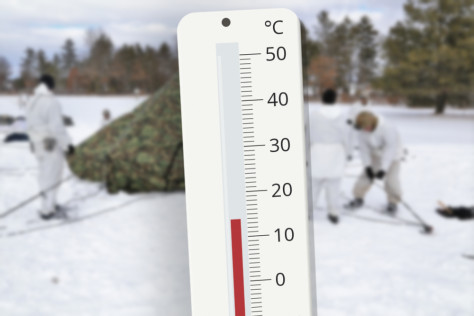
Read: 14 (°C)
